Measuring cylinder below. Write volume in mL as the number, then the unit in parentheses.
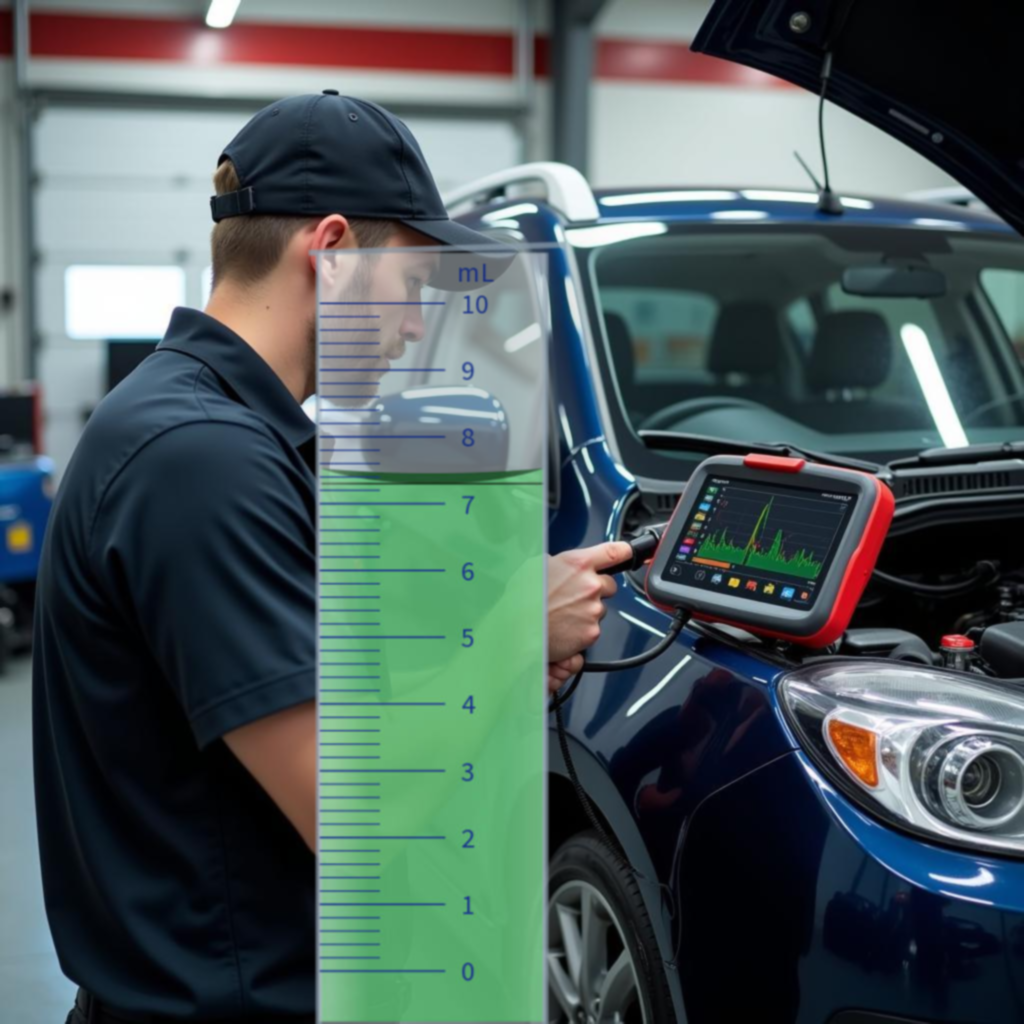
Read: 7.3 (mL)
